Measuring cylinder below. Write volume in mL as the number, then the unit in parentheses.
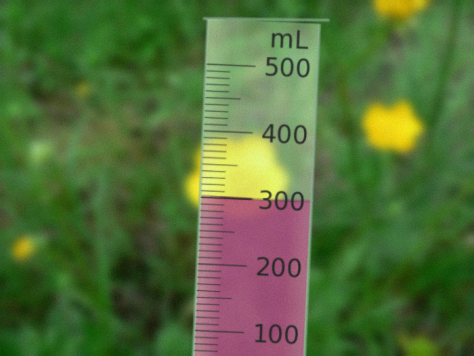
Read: 300 (mL)
